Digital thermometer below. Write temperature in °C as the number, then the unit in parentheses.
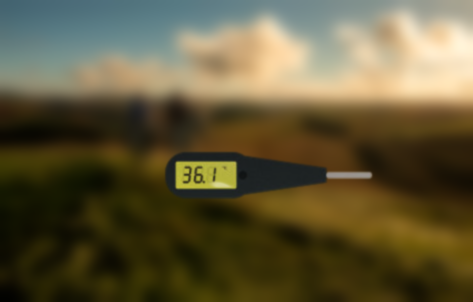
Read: 36.1 (°C)
